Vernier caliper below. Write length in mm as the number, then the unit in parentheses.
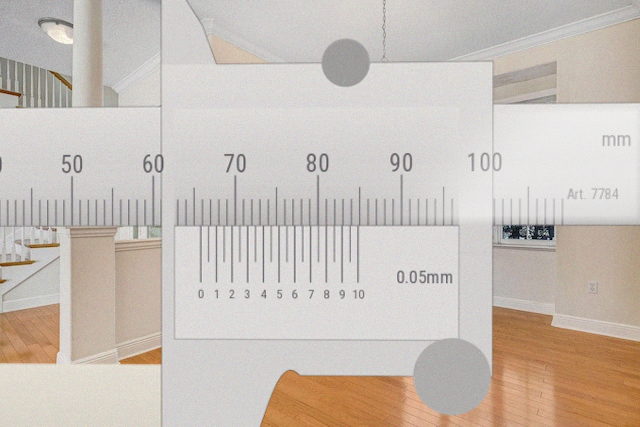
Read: 65.8 (mm)
